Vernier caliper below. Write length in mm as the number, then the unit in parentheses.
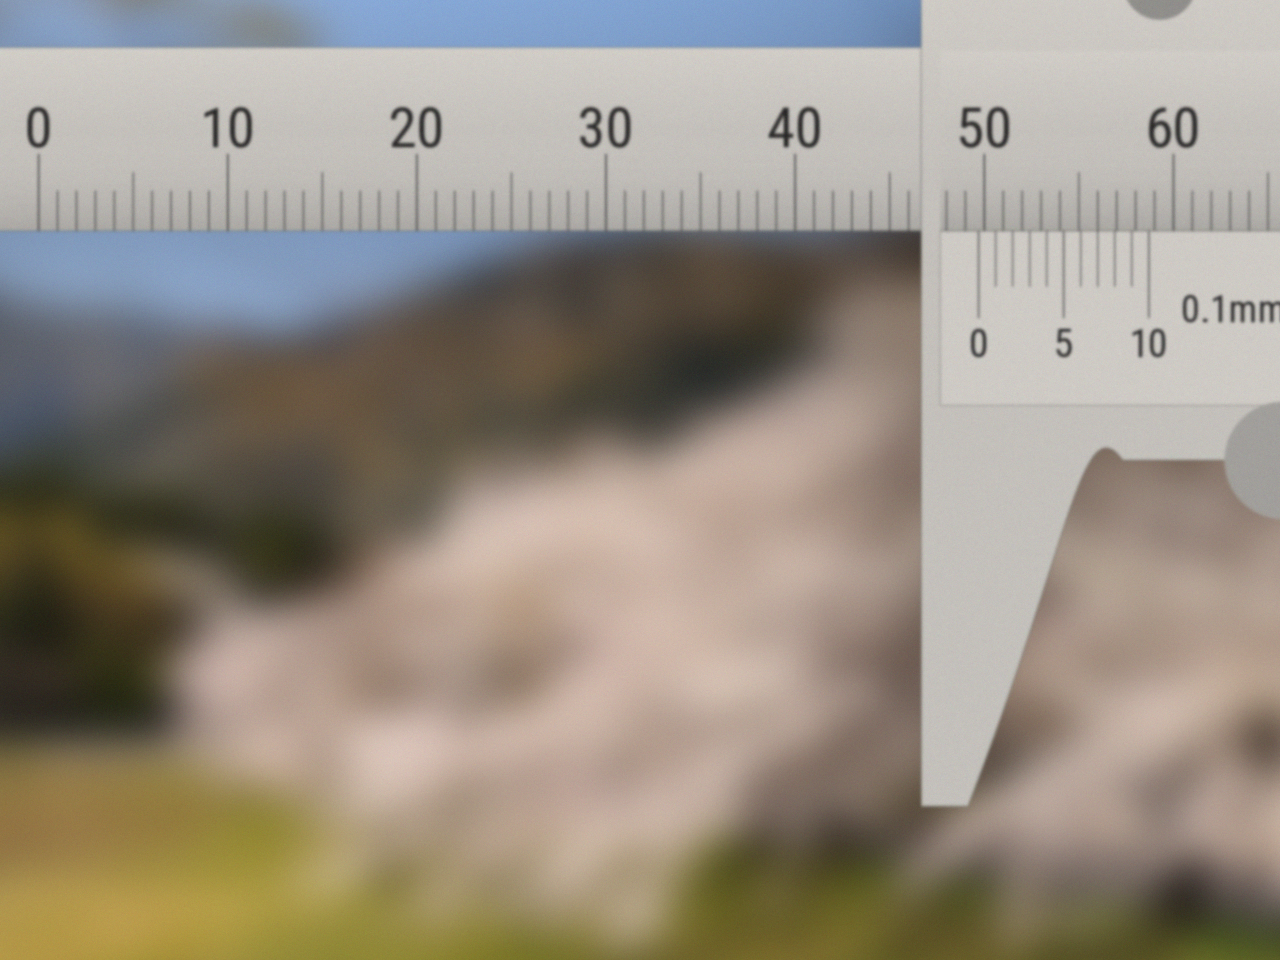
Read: 49.7 (mm)
